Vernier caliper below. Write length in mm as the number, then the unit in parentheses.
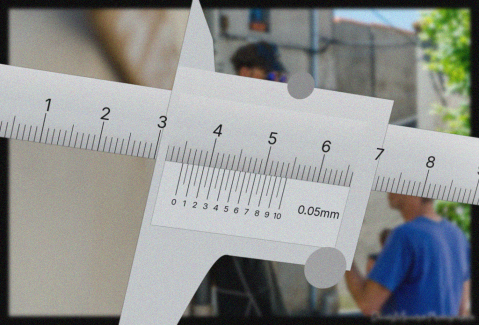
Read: 35.2 (mm)
